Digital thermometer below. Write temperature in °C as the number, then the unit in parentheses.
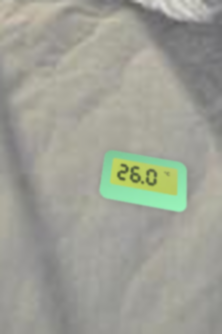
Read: 26.0 (°C)
